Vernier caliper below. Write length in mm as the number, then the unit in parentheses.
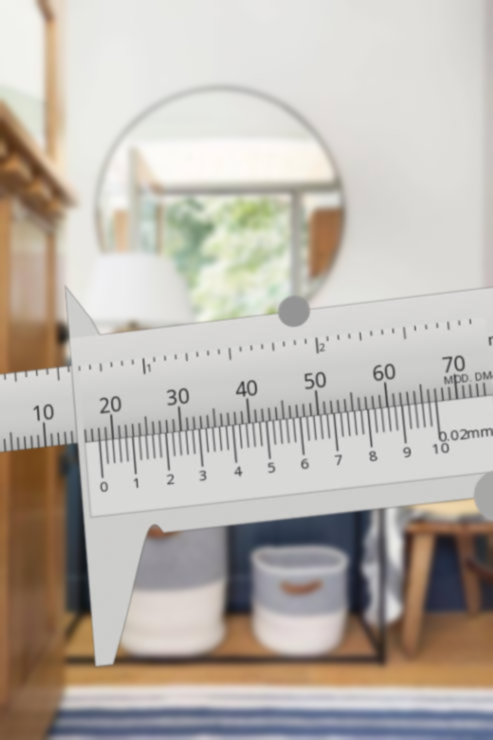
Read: 18.0 (mm)
